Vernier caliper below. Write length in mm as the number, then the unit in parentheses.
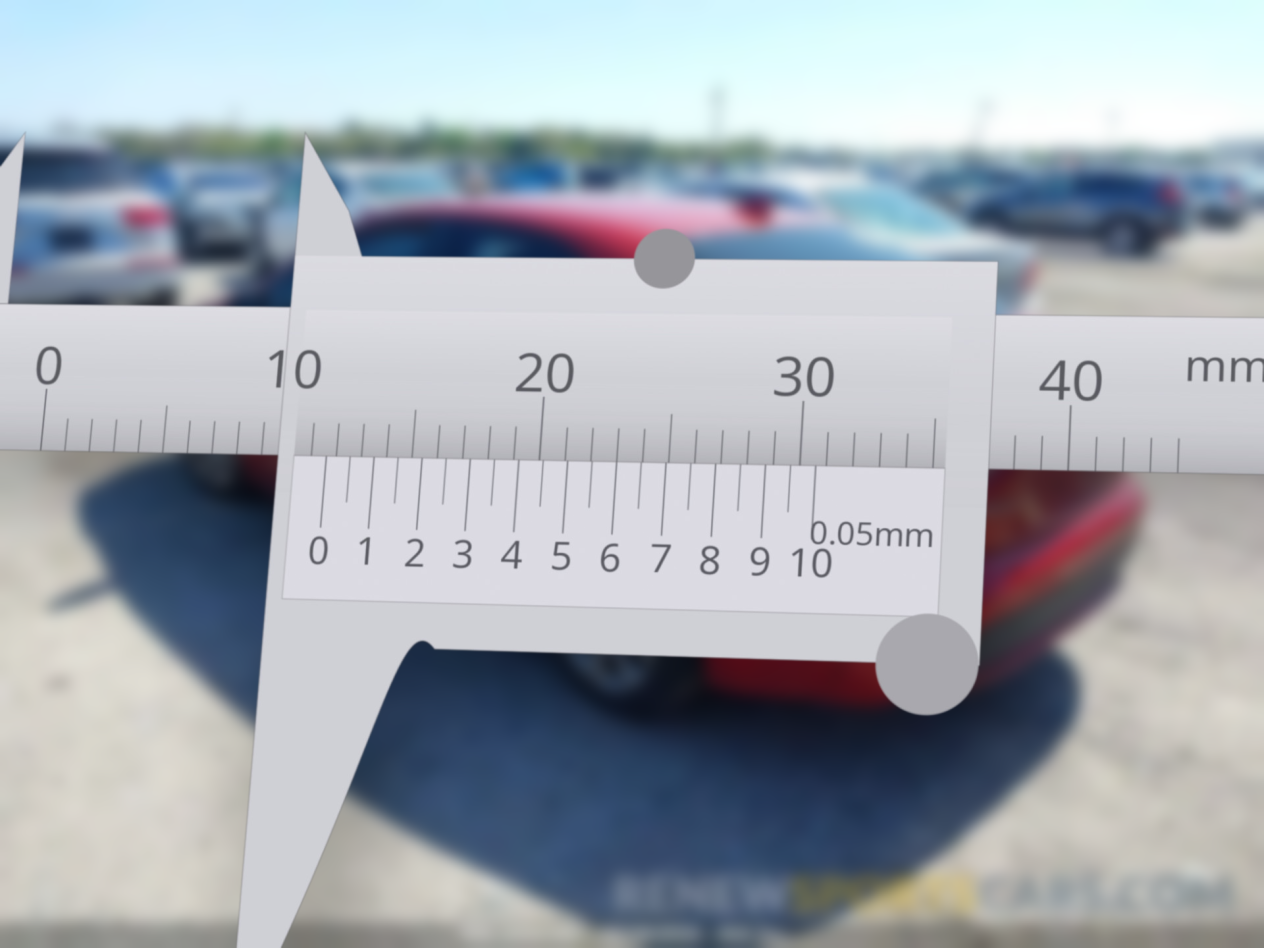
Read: 11.6 (mm)
